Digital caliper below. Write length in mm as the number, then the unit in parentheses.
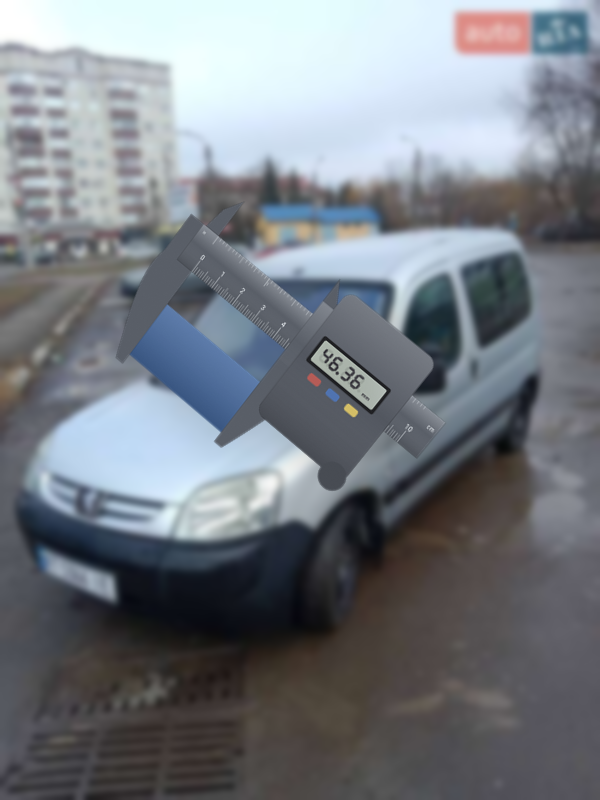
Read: 46.36 (mm)
